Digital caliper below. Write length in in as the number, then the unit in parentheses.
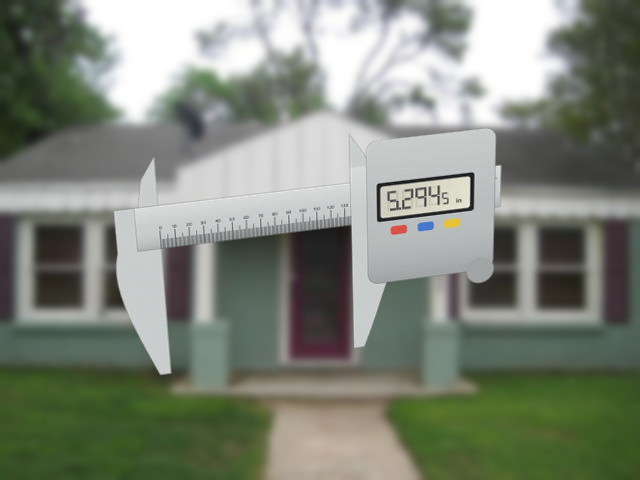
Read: 5.2945 (in)
